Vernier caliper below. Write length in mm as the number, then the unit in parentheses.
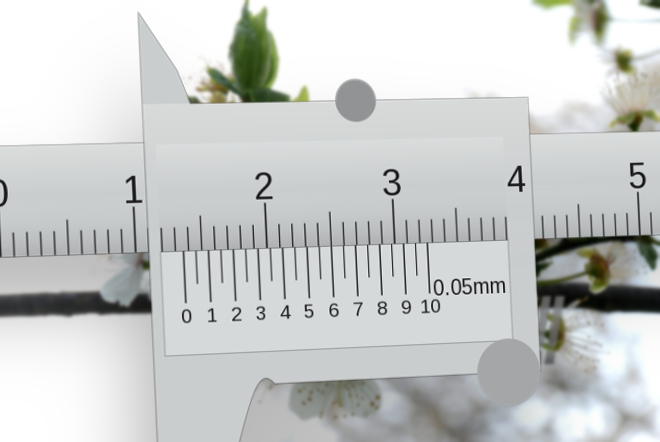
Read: 13.6 (mm)
